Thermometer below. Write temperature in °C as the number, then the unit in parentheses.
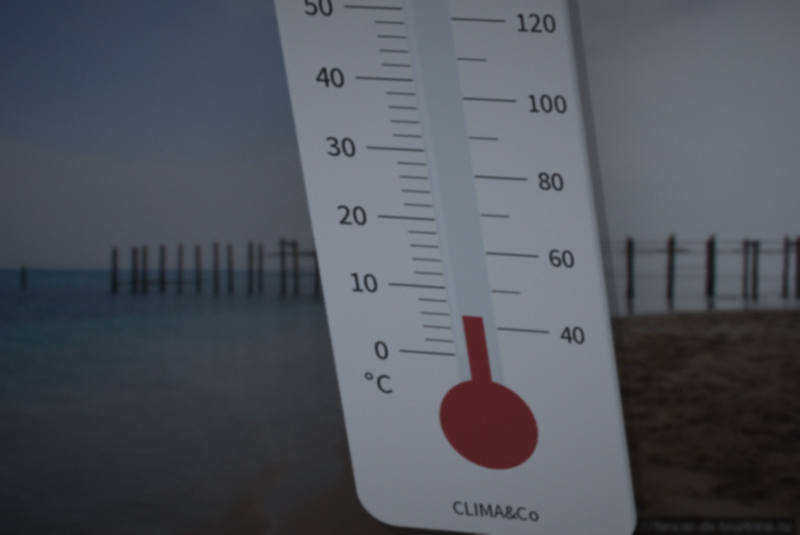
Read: 6 (°C)
